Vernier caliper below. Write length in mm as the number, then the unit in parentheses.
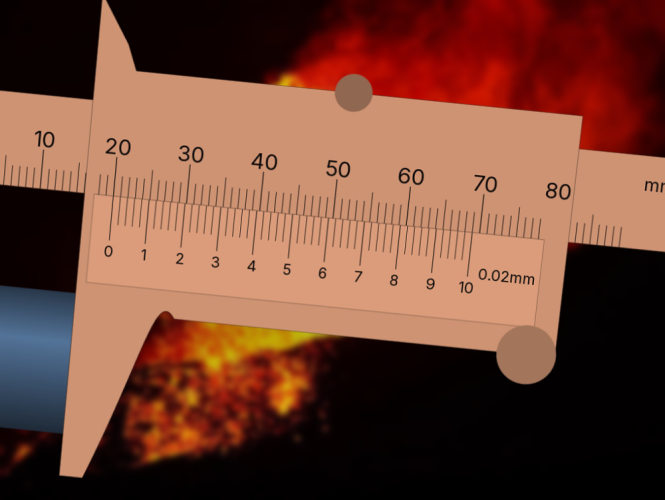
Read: 20.0 (mm)
